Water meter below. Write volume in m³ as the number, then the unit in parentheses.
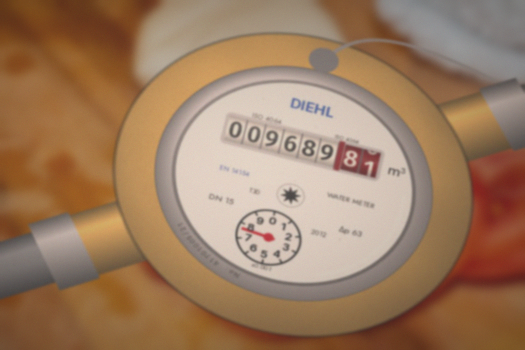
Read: 9689.807 (m³)
